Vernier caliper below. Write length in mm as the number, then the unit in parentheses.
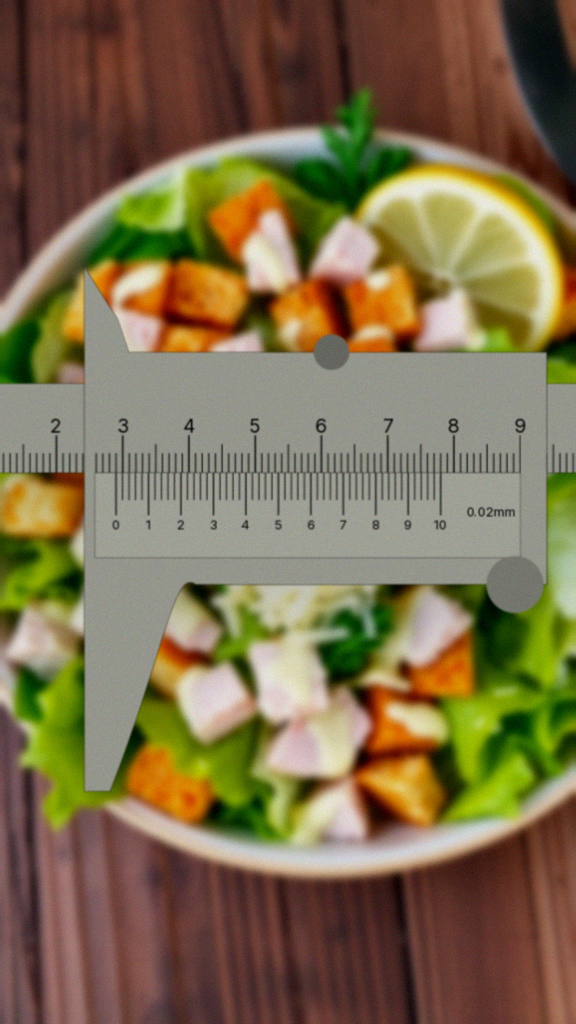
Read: 29.0 (mm)
